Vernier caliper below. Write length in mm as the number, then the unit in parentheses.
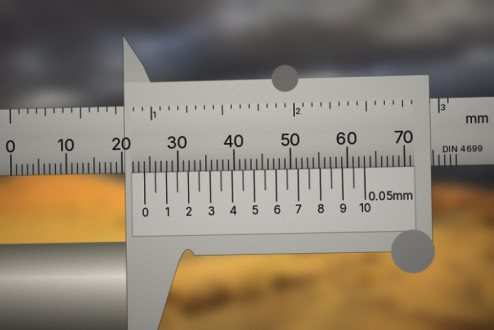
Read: 24.0 (mm)
